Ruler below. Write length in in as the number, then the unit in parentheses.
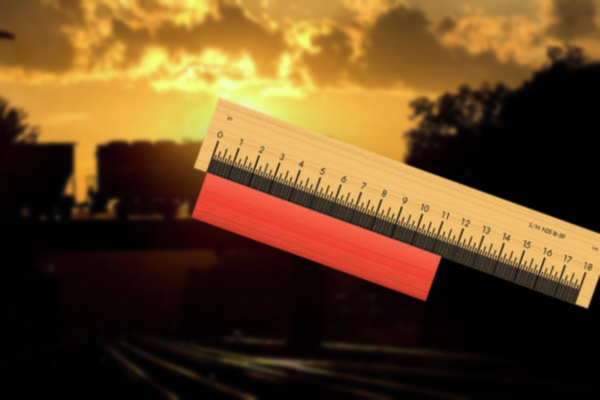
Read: 11.5 (in)
